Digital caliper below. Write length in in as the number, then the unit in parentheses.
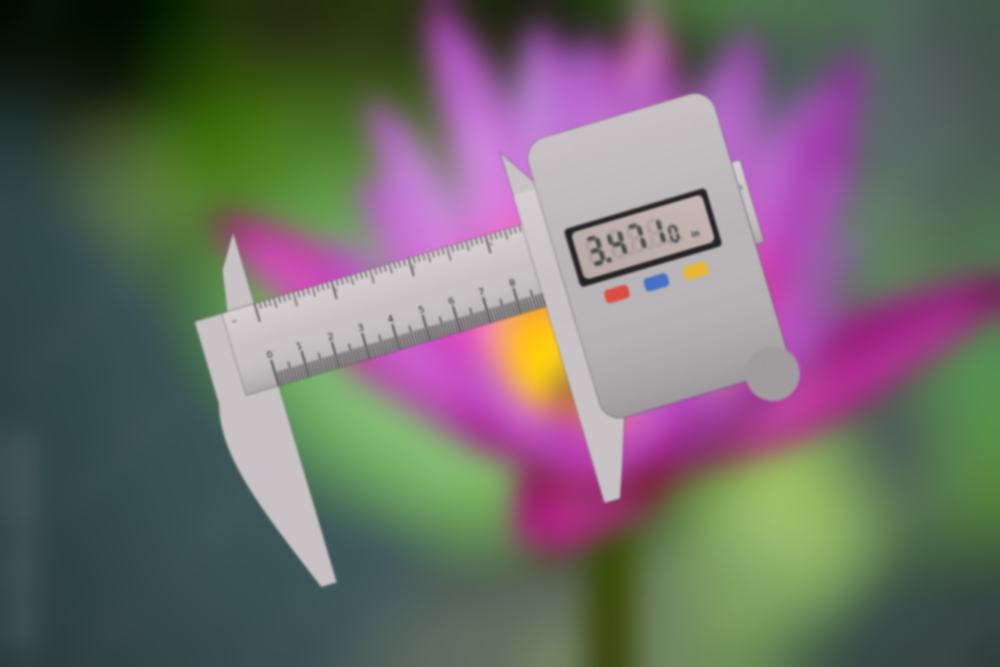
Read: 3.4710 (in)
